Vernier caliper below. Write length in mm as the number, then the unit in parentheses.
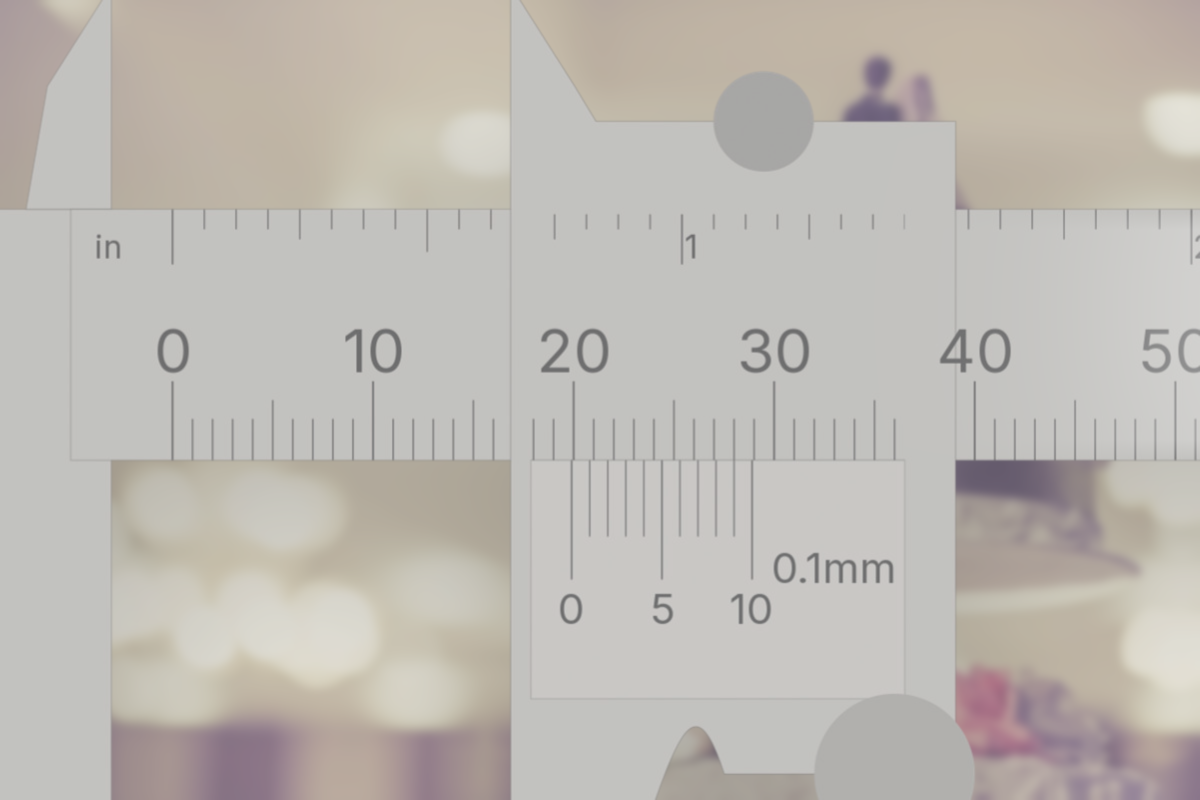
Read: 19.9 (mm)
